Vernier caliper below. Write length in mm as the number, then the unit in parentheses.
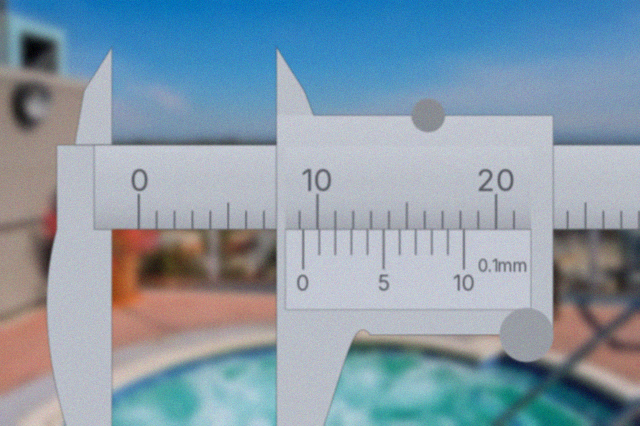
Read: 9.2 (mm)
